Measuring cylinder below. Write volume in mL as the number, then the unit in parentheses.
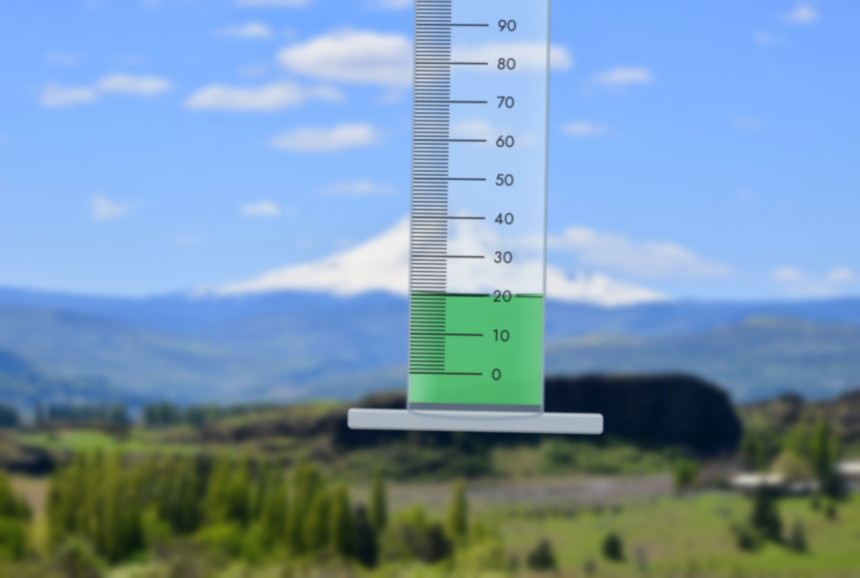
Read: 20 (mL)
